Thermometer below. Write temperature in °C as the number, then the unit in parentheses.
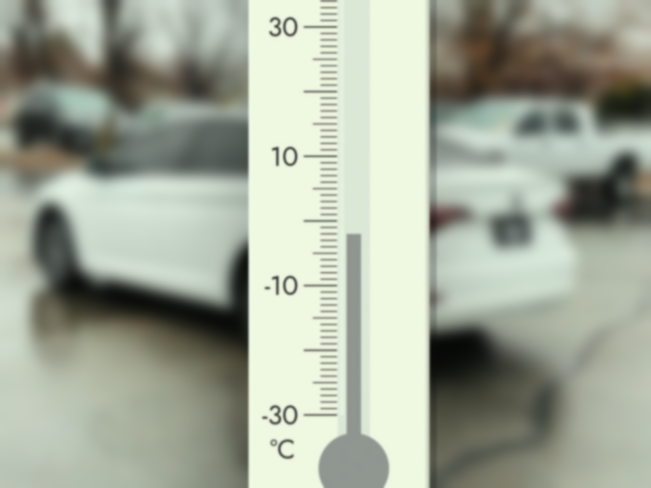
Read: -2 (°C)
